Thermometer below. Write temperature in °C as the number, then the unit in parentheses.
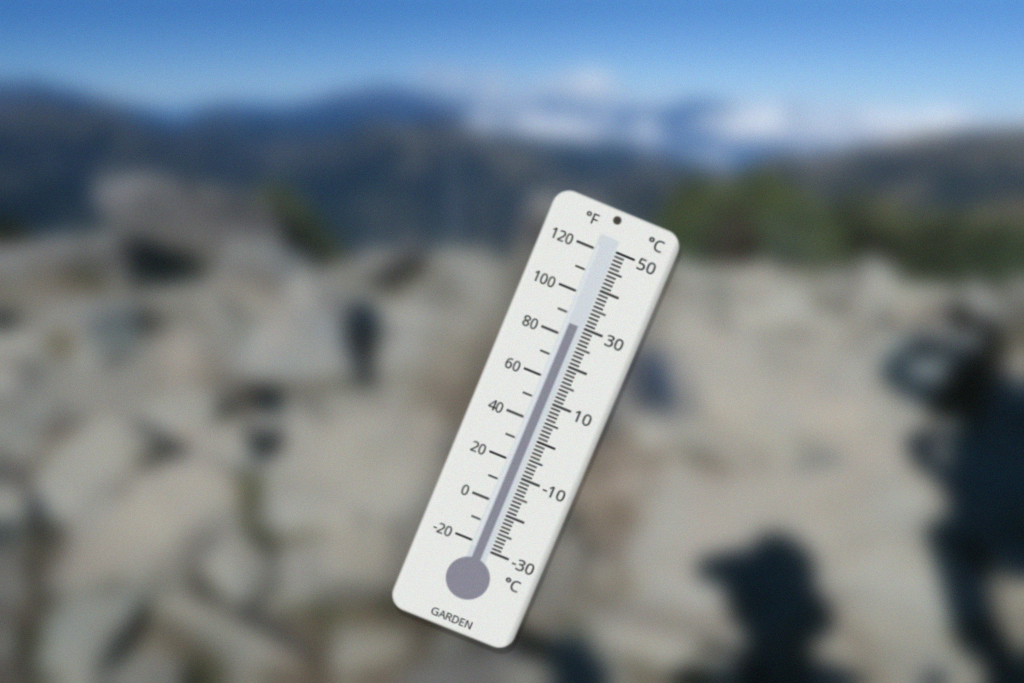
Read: 30 (°C)
